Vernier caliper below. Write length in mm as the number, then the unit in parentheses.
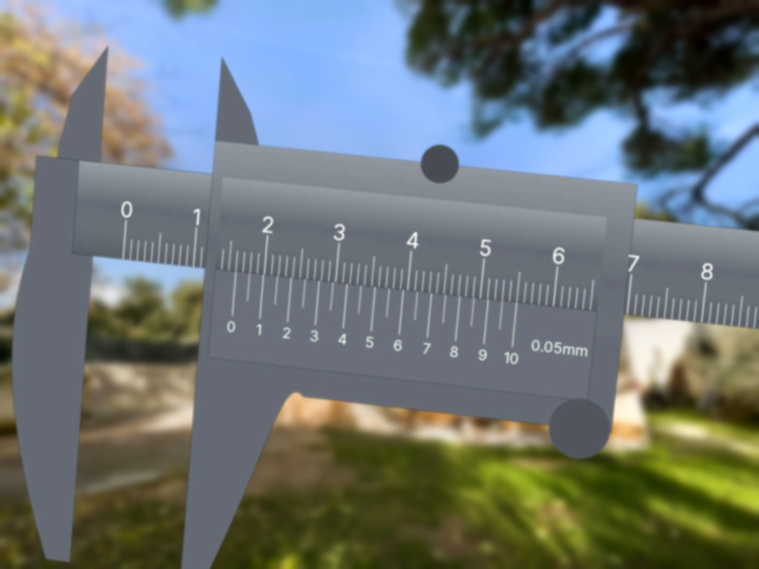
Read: 16.0 (mm)
